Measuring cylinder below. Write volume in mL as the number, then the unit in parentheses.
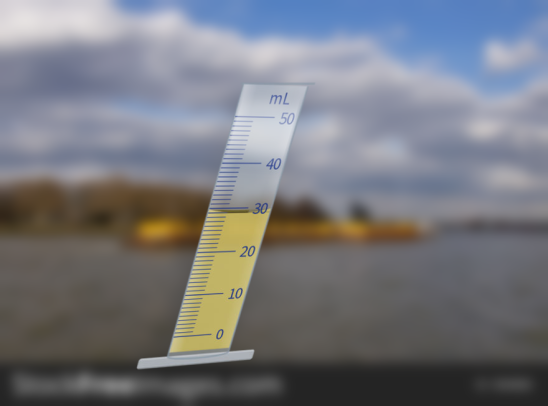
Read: 29 (mL)
